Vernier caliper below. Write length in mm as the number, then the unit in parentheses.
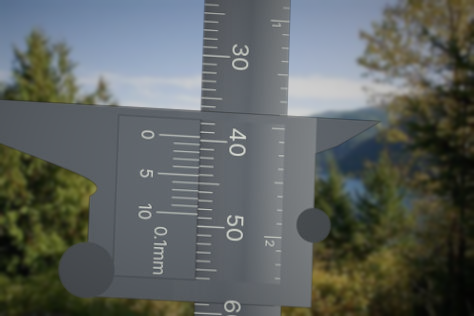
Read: 39.6 (mm)
